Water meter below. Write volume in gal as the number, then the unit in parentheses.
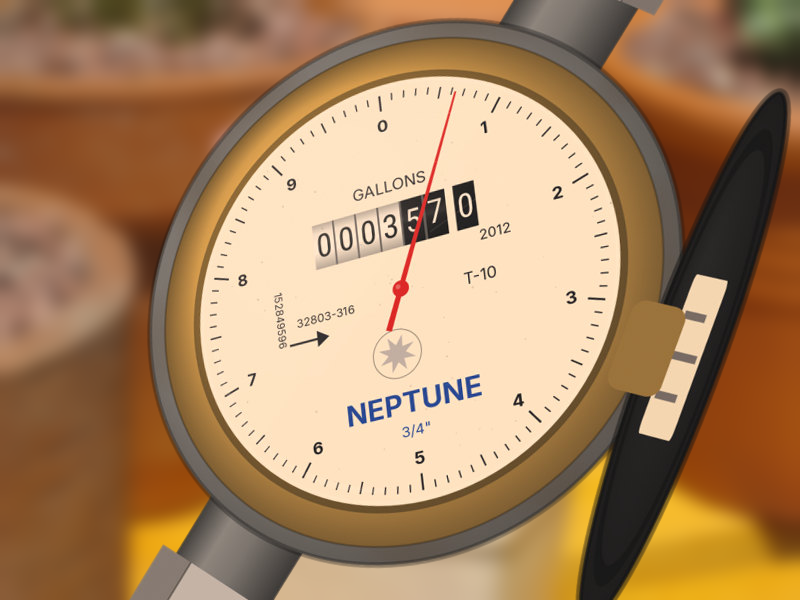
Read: 3570.6 (gal)
